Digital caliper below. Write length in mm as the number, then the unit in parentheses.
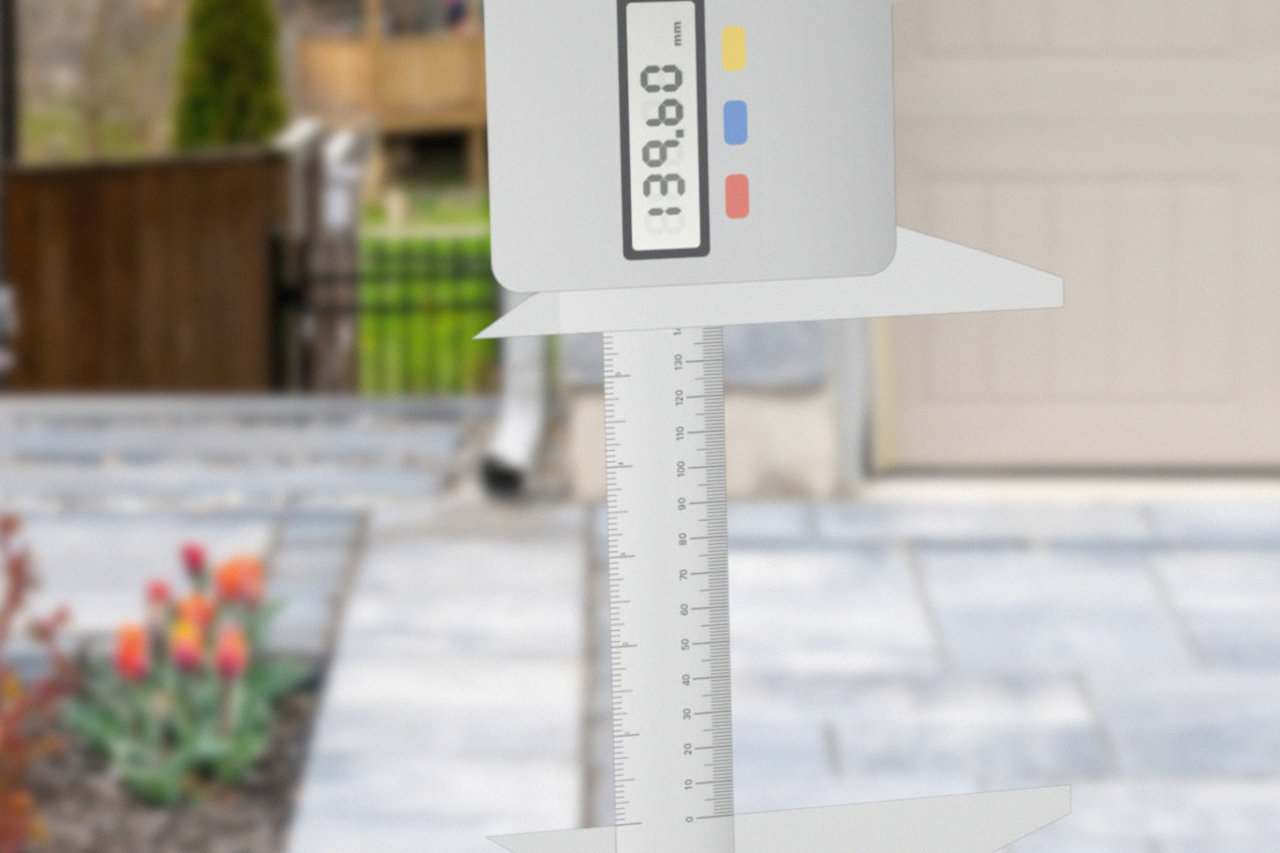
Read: 139.60 (mm)
